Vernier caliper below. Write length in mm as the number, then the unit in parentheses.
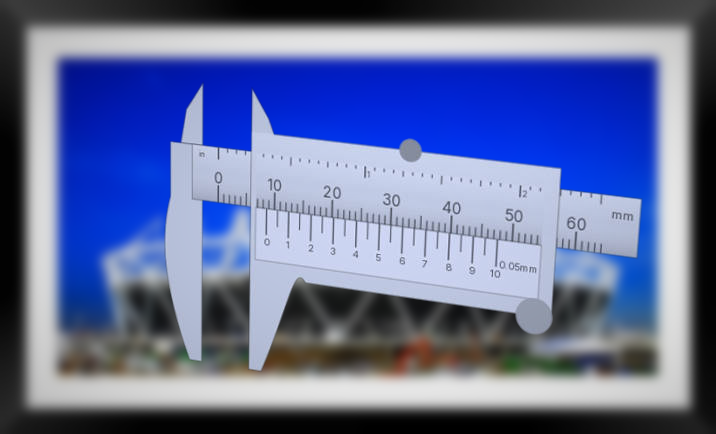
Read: 8.6 (mm)
